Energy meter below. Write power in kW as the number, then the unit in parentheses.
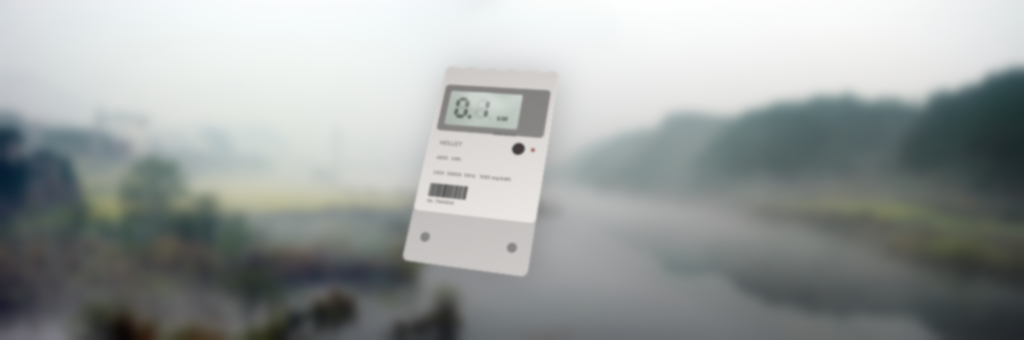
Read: 0.1 (kW)
